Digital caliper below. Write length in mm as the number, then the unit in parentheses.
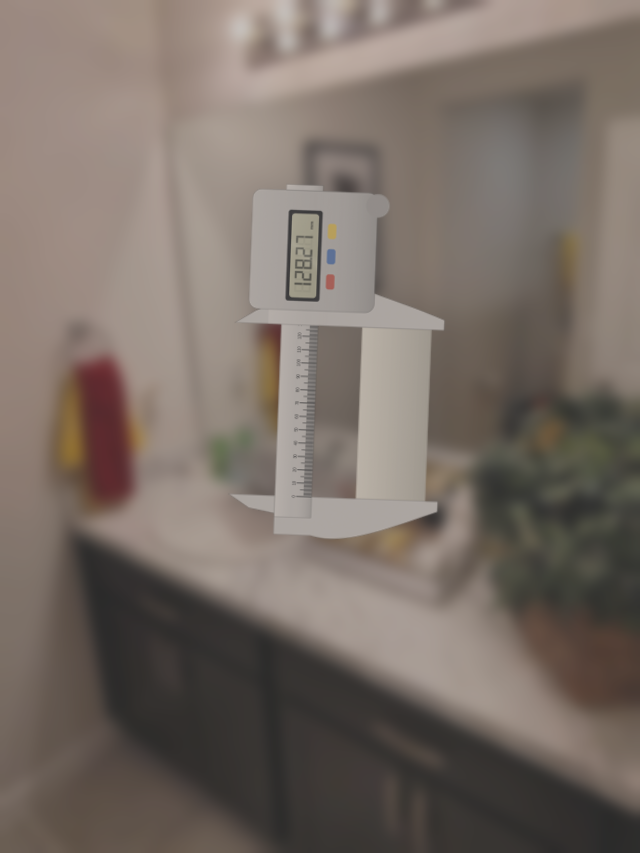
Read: 128.27 (mm)
